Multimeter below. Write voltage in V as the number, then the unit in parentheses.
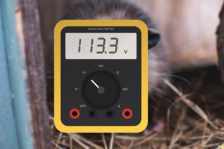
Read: 113.3 (V)
